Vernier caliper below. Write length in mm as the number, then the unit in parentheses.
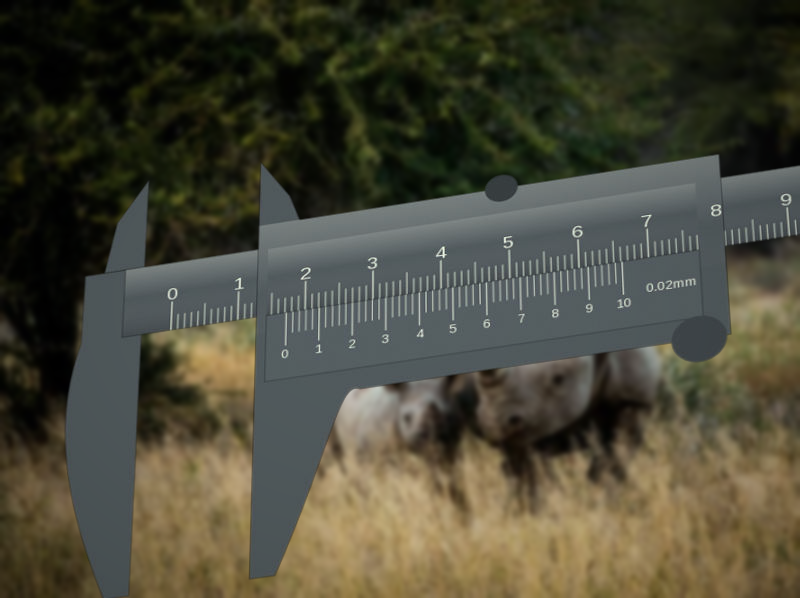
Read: 17.2 (mm)
